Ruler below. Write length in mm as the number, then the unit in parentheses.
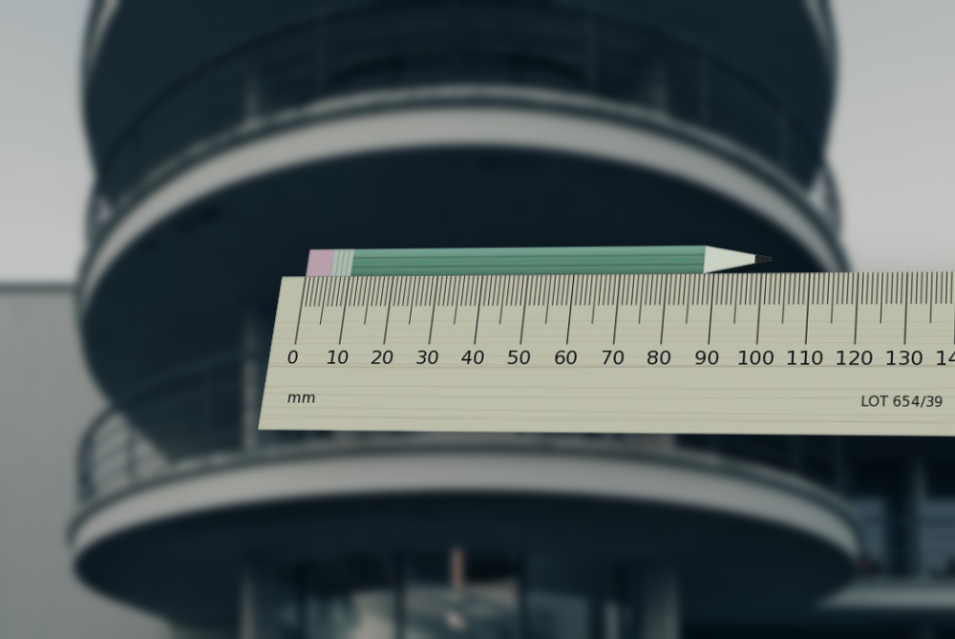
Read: 102 (mm)
